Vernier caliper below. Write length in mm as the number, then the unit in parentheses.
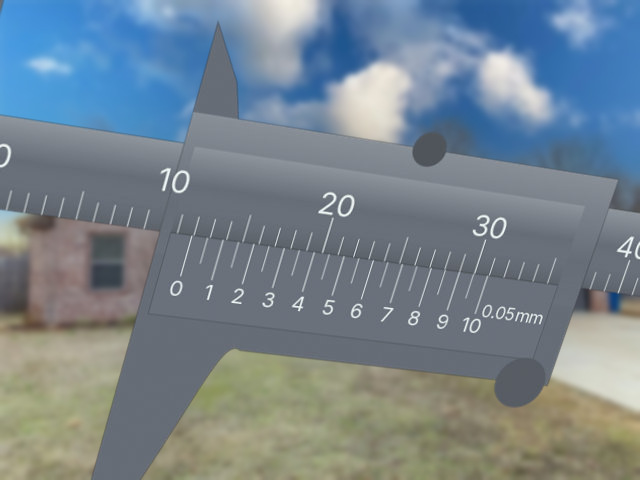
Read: 11.9 (mm)
